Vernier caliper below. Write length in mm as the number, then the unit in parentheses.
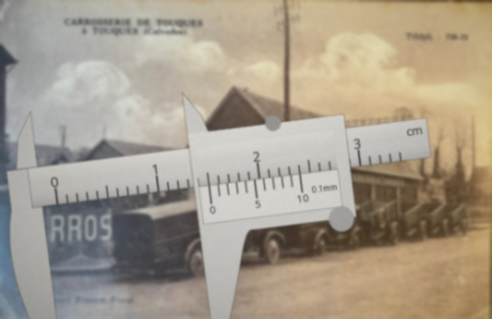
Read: 15.0 (mm)
